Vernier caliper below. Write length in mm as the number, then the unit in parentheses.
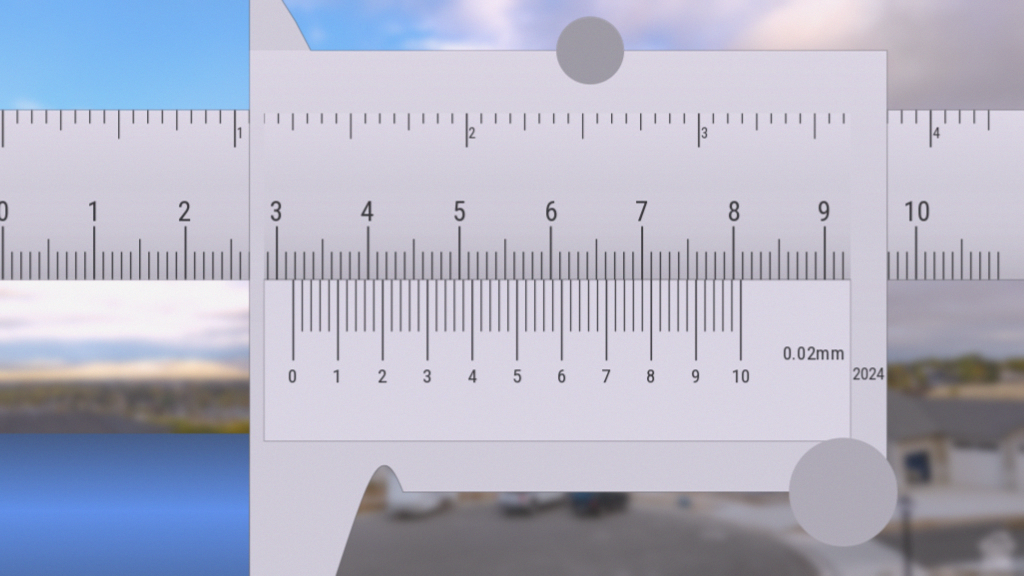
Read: 31.8 (mm)
